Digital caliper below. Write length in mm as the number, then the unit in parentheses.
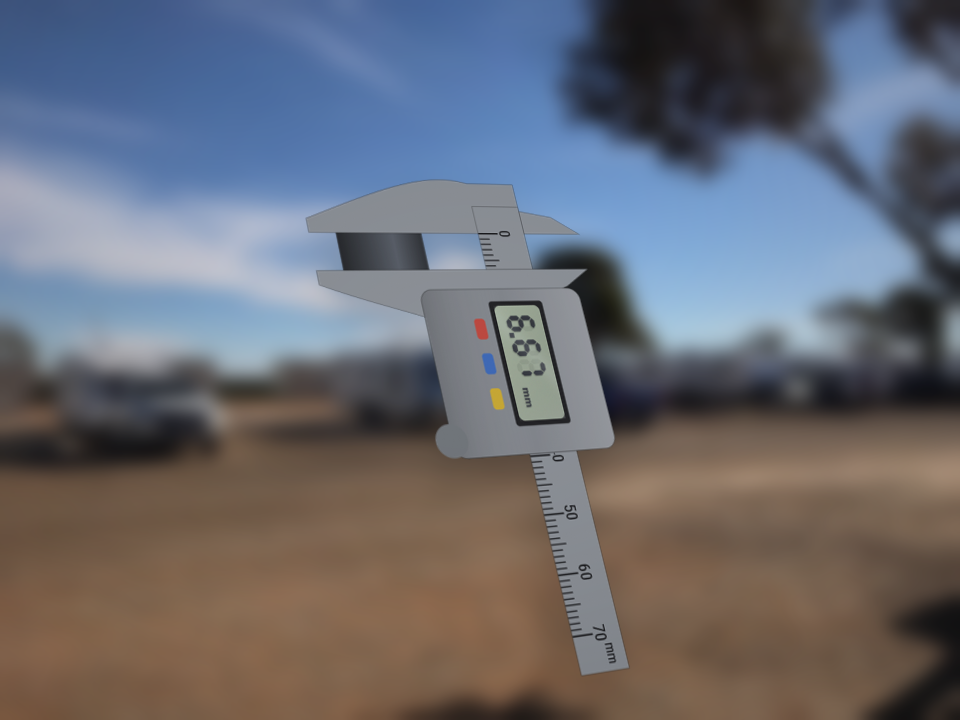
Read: 6.67 (mm)
